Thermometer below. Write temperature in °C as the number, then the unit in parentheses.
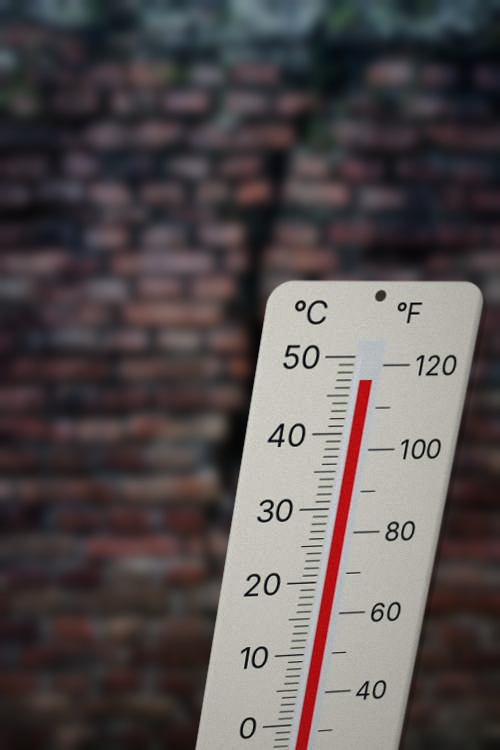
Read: 47 (°C)
